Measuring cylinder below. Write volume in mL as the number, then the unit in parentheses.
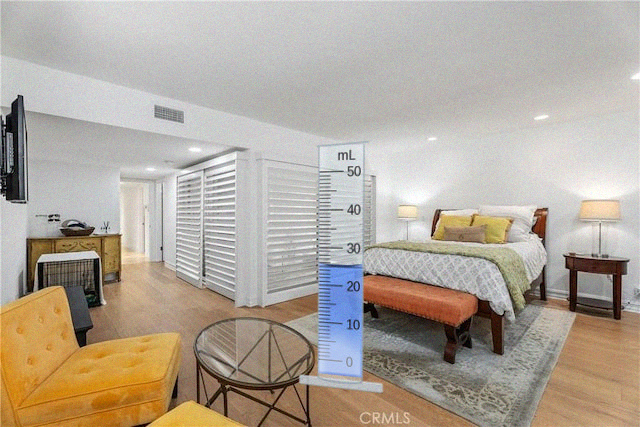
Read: 25 (mL)
